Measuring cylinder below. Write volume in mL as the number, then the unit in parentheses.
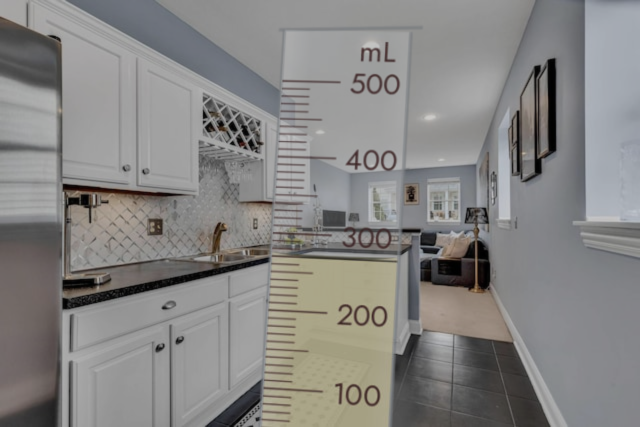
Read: 270 (mL)
